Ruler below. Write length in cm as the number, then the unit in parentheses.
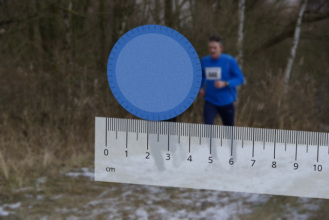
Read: 4.5 (cm)
